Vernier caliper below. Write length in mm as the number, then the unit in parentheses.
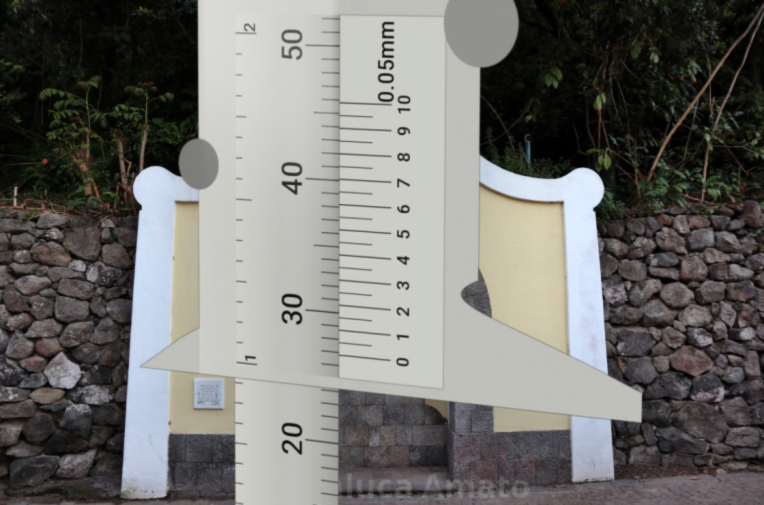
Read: 26.8 (mm)
